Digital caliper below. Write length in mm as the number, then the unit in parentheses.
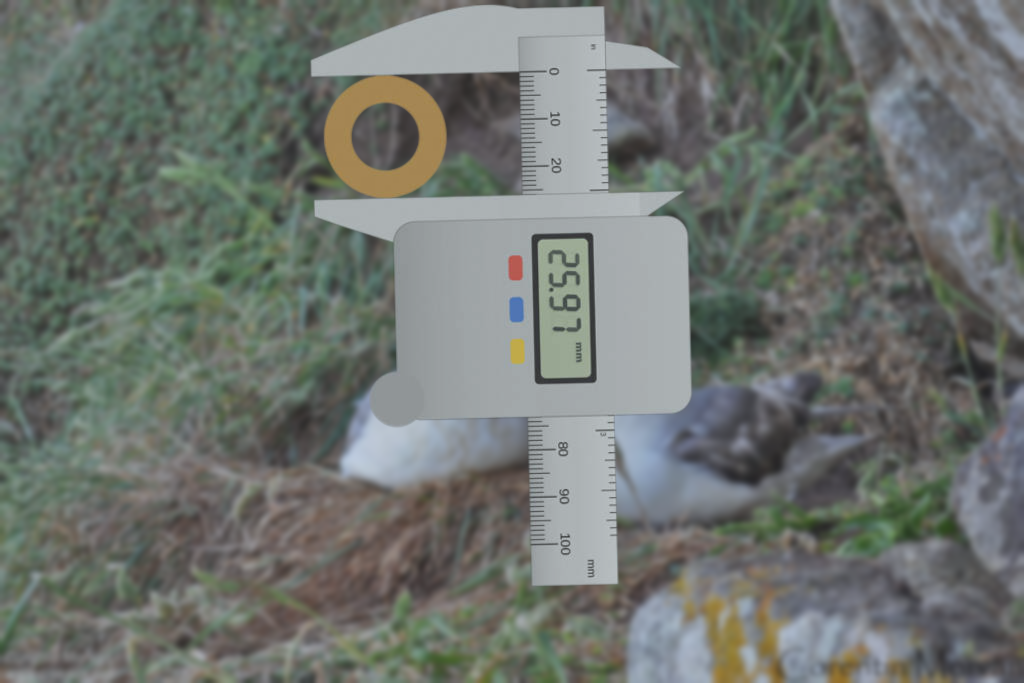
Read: 25.97 (mm)
